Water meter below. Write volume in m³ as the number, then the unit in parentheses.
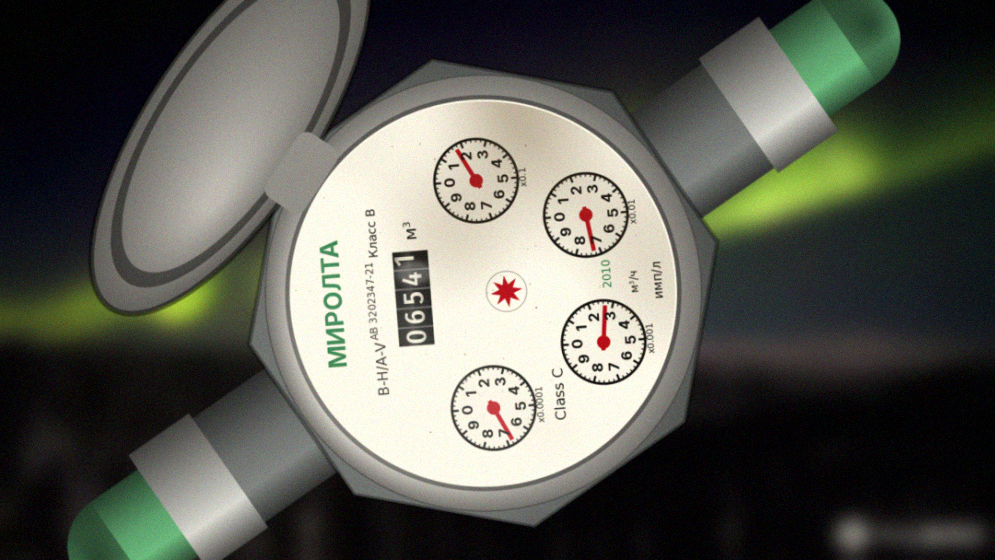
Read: 6541.1726 (m³)
